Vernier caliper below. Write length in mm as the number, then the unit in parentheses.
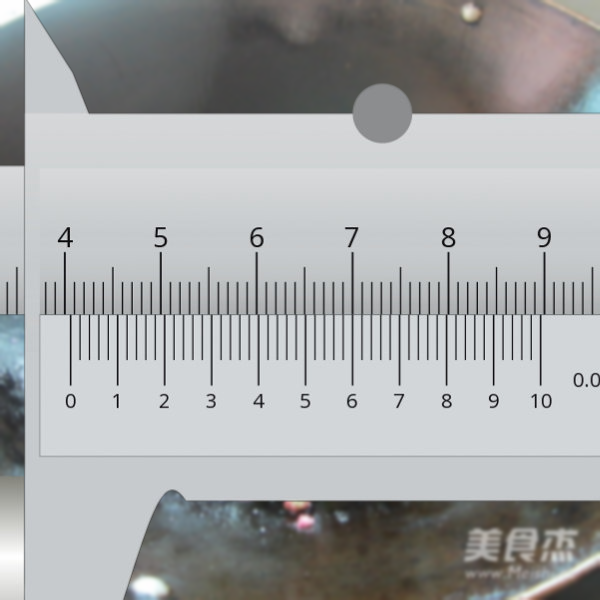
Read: 40.6 (mm)
